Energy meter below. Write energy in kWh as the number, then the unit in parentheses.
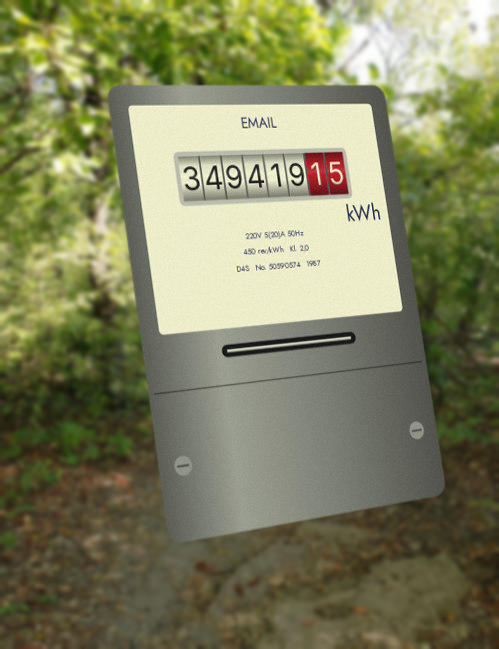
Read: 349419.15 (kWh)
